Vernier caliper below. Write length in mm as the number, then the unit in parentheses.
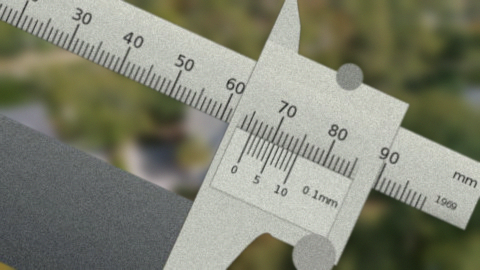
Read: 66.0 (mm)
